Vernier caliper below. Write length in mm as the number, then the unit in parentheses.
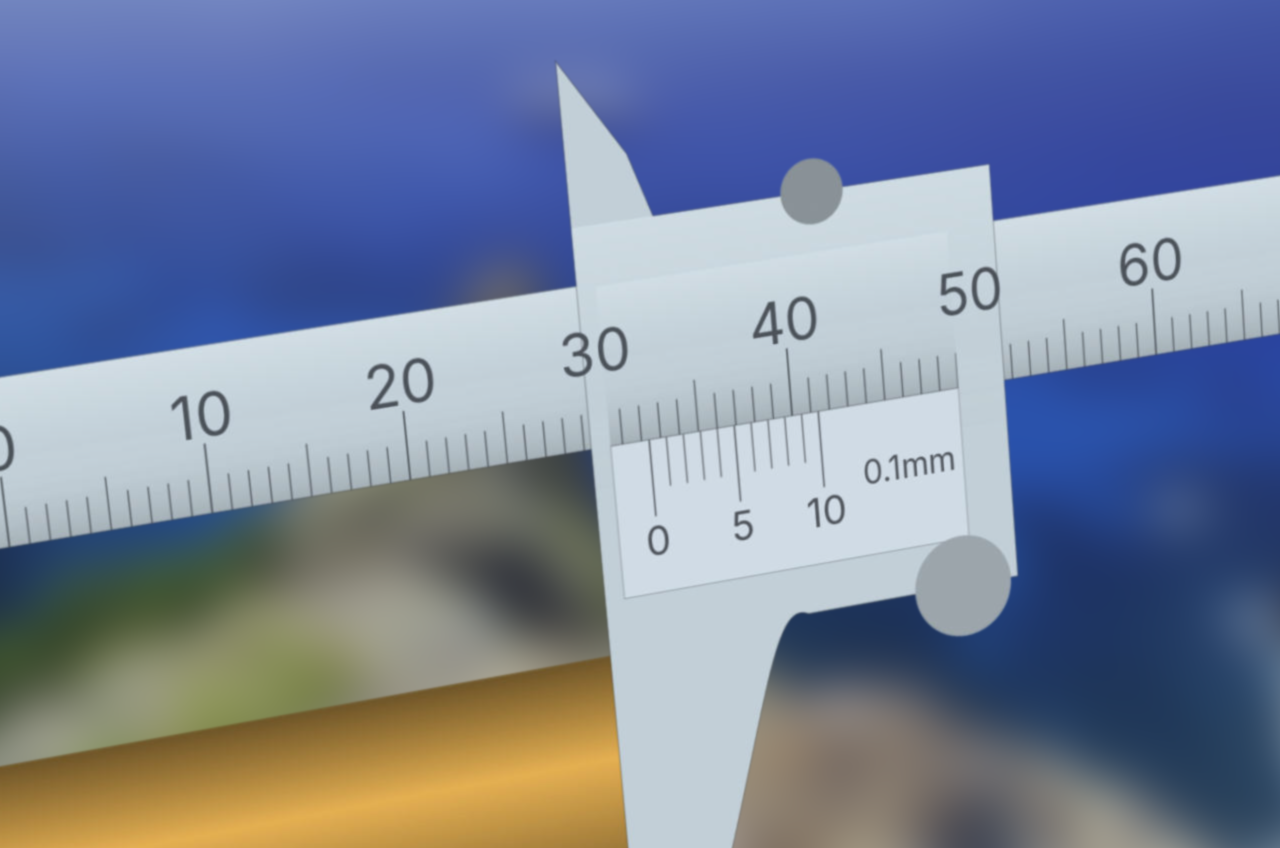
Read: 32.4 (mm)
